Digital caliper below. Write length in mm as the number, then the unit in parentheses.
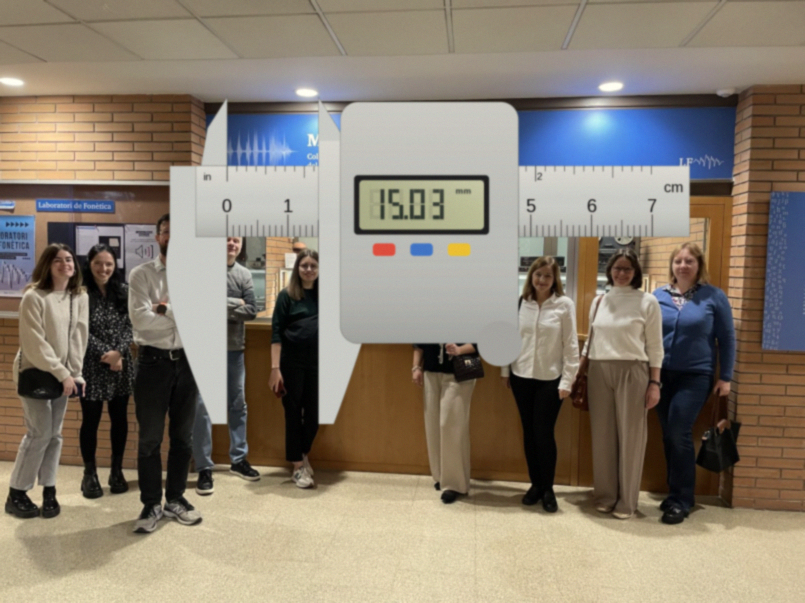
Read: 15.03 (mm)
